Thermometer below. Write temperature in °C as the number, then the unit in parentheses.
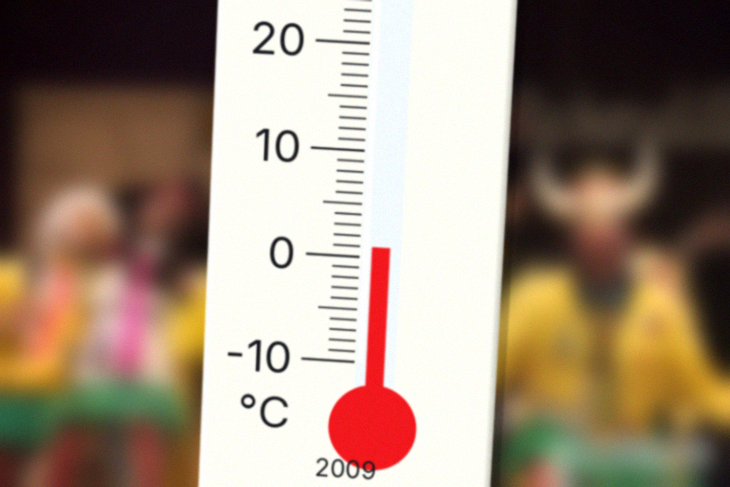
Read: 1 (°C)
